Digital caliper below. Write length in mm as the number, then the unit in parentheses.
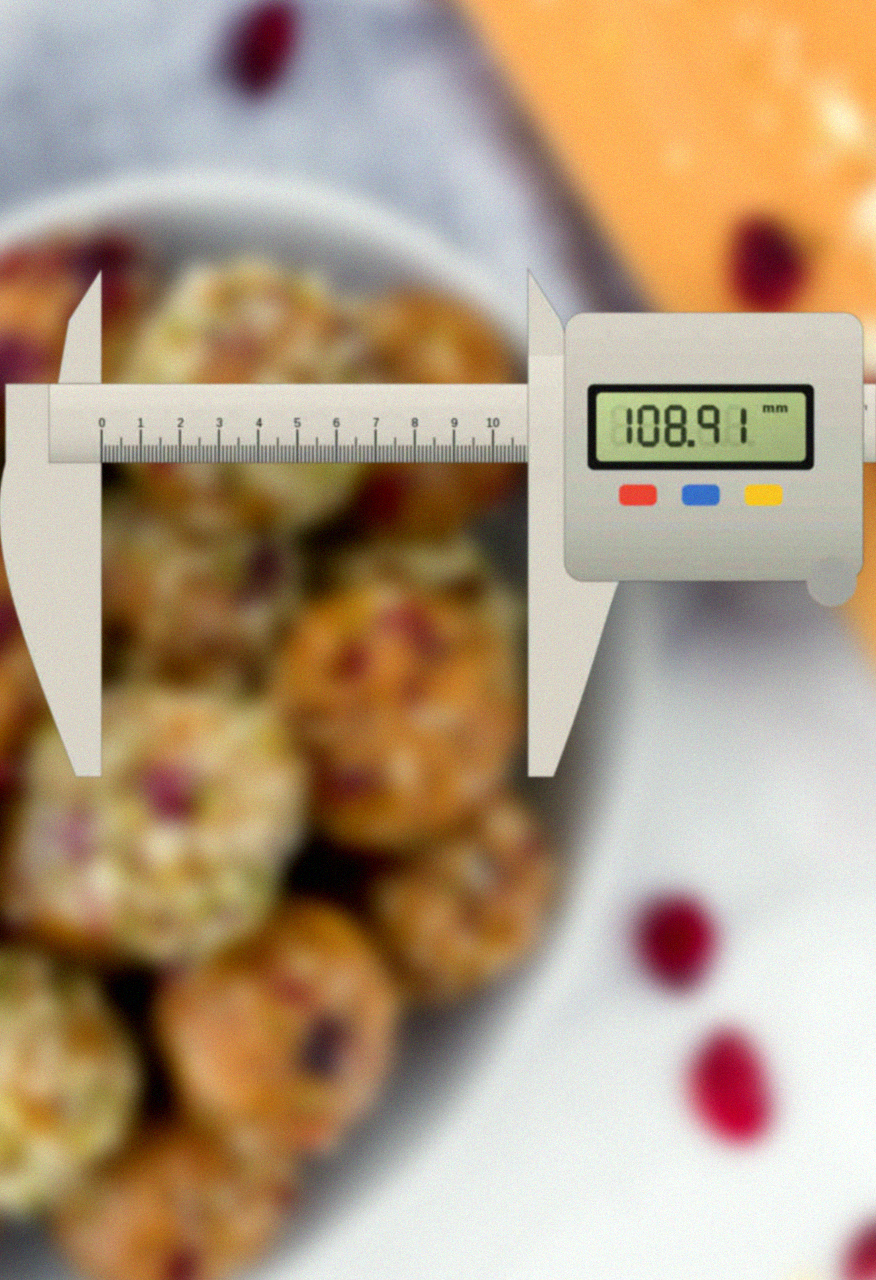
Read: 108.91 (mm)
